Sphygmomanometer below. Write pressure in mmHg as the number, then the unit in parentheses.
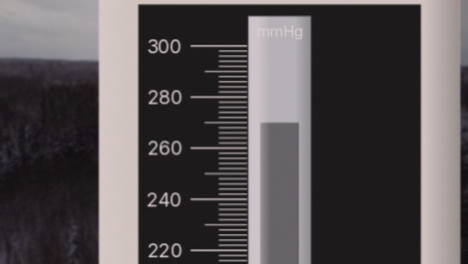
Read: 270 (mmHg)
